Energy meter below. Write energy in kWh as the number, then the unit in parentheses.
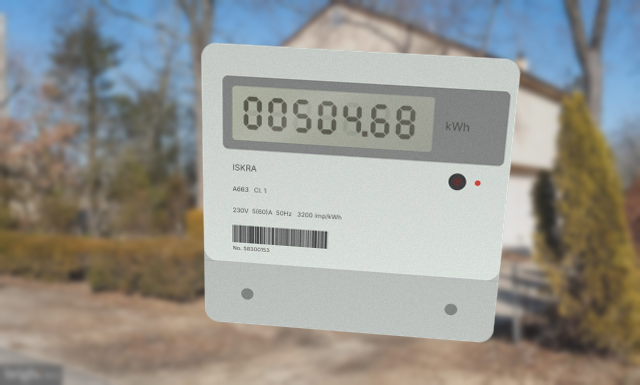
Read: 504.68 (kWh)
